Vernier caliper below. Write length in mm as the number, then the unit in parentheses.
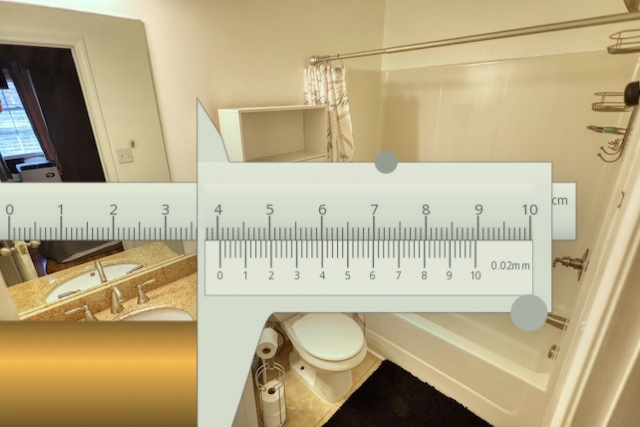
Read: 40.5 (mm)
